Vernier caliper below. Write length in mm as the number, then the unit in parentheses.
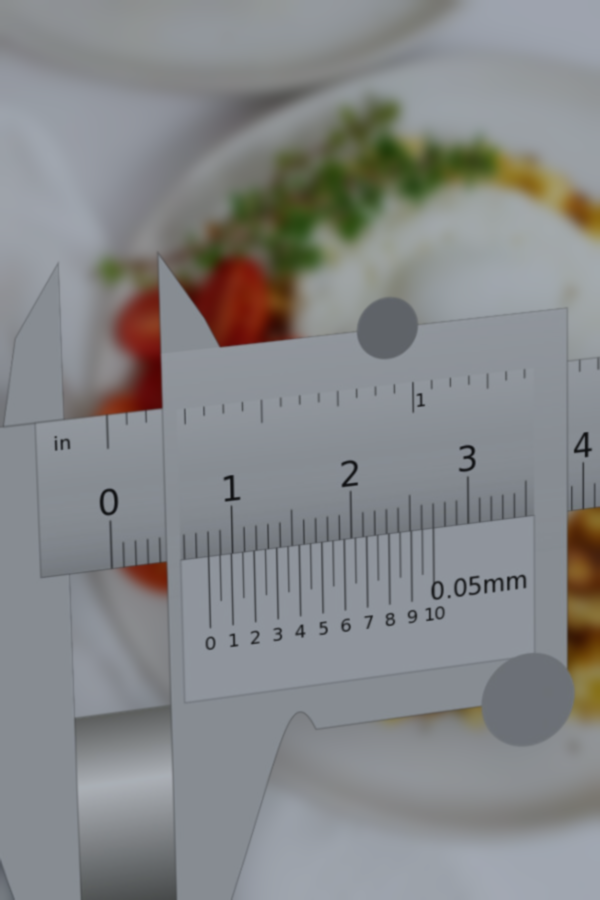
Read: 8.0 (mm)
